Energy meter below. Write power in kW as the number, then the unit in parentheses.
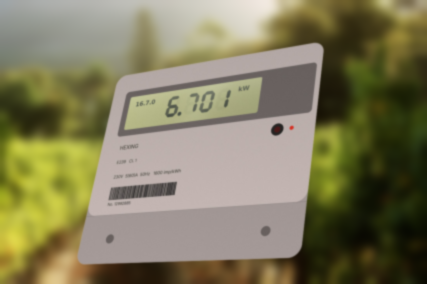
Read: 6.701 (kW)
